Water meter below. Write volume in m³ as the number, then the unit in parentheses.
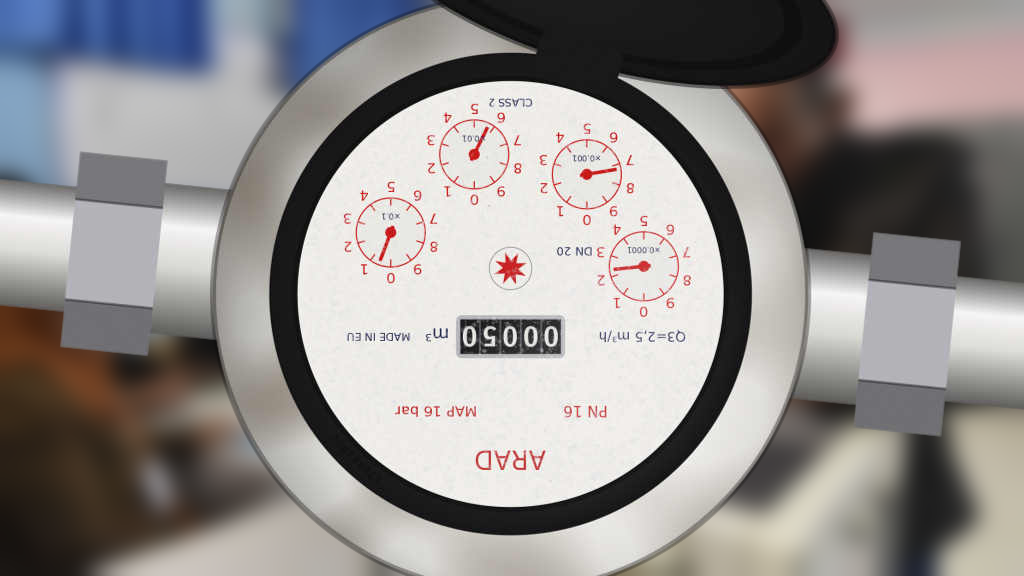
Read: 50.0572 (m³)
